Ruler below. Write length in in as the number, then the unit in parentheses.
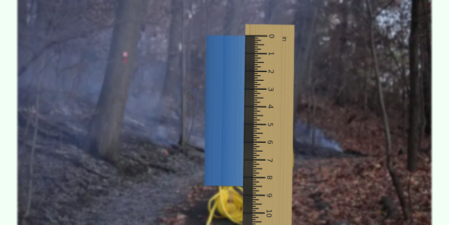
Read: 8.5 (in)
